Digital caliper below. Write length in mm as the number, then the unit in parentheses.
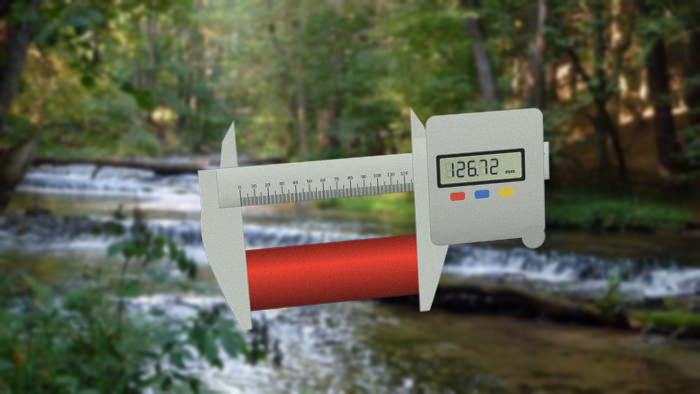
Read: 126.72 (mm)
